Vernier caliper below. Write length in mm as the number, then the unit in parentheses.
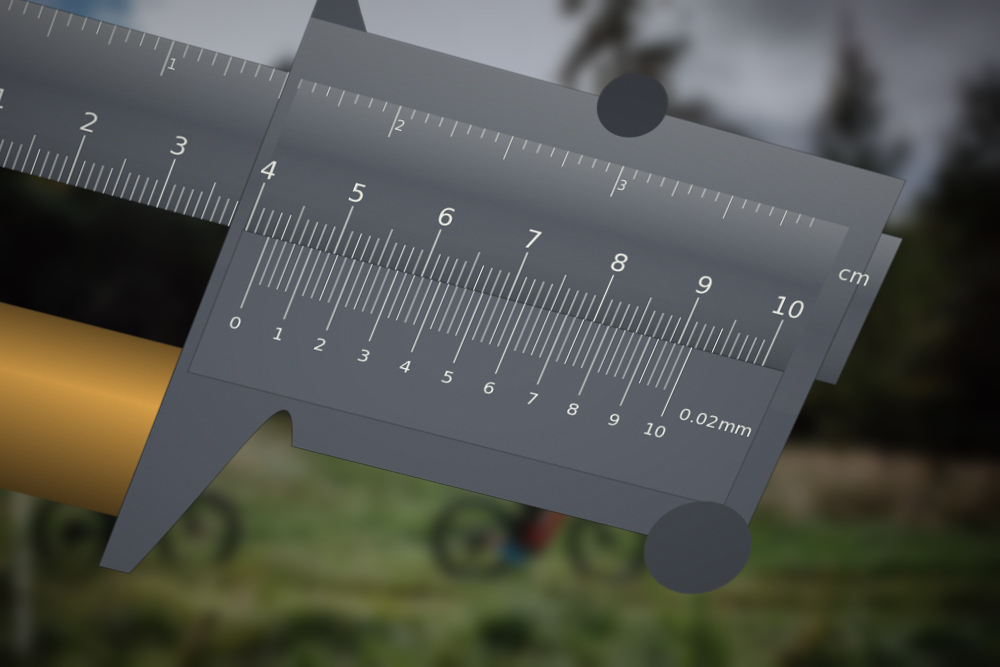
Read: 42.6 (mm)
